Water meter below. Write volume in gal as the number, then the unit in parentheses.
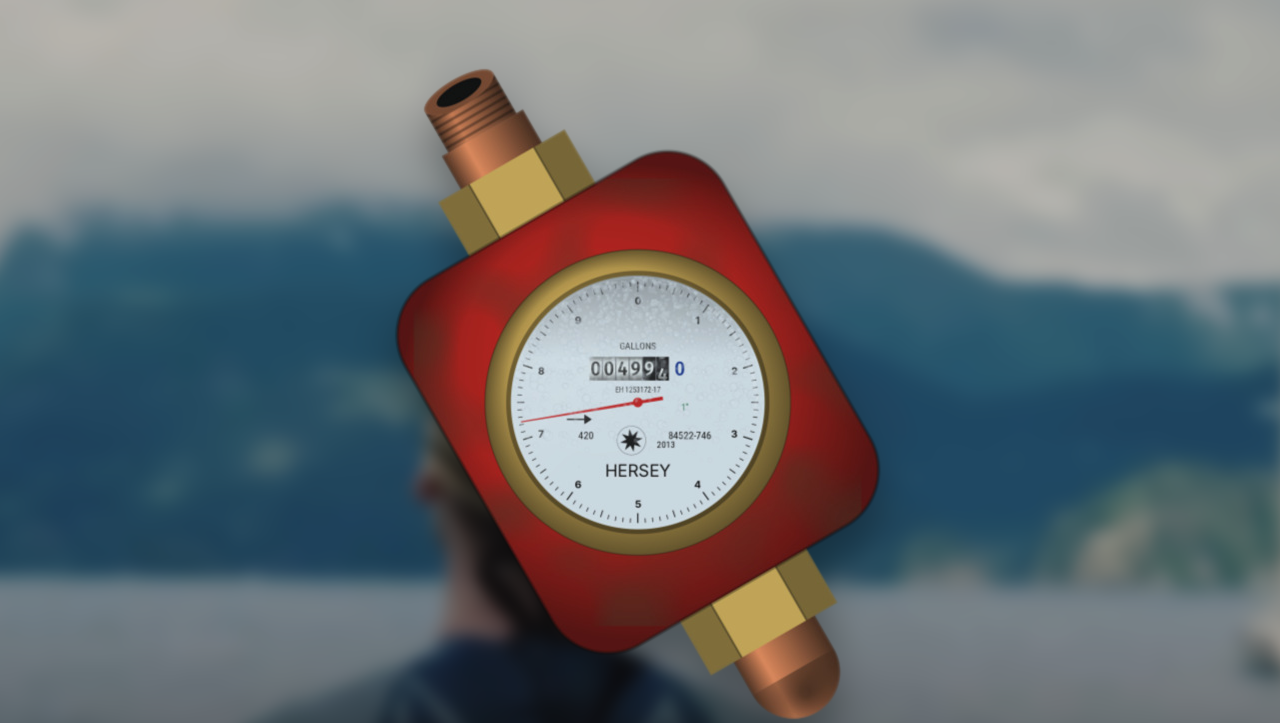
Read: 49937.2 (gal)
